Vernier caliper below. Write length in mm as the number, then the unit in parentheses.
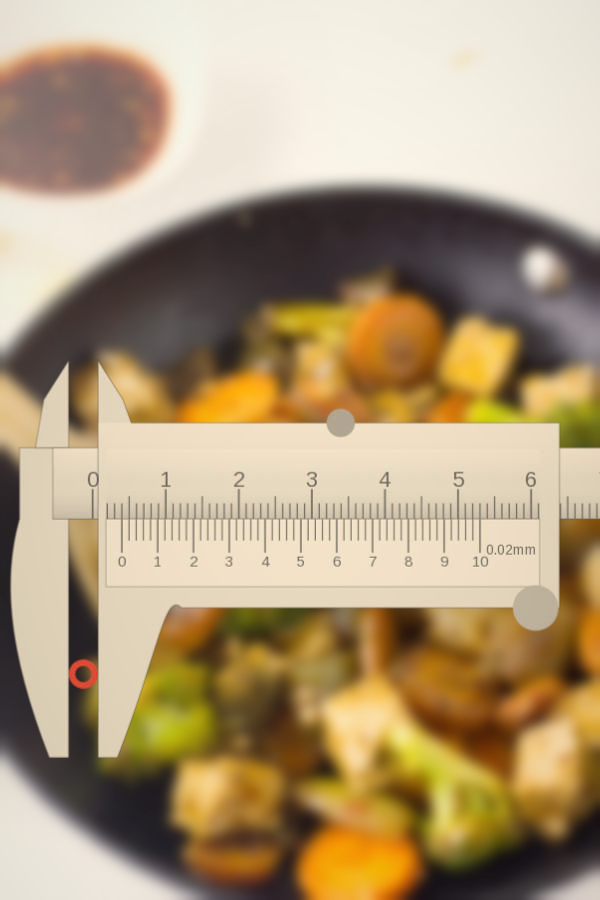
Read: 4.0 (mm)
